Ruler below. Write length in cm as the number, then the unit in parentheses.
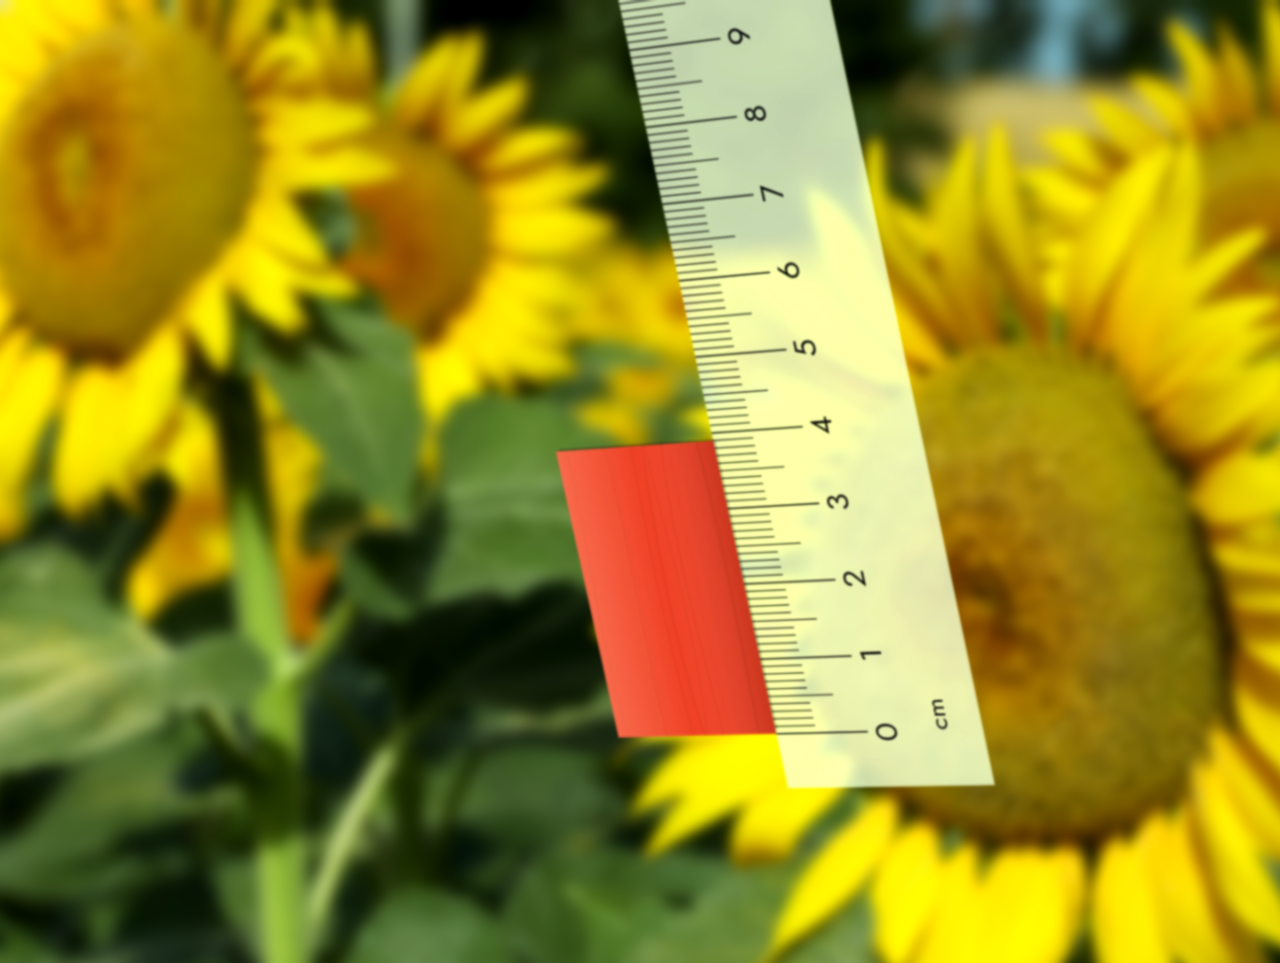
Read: 3.9 (cm)
